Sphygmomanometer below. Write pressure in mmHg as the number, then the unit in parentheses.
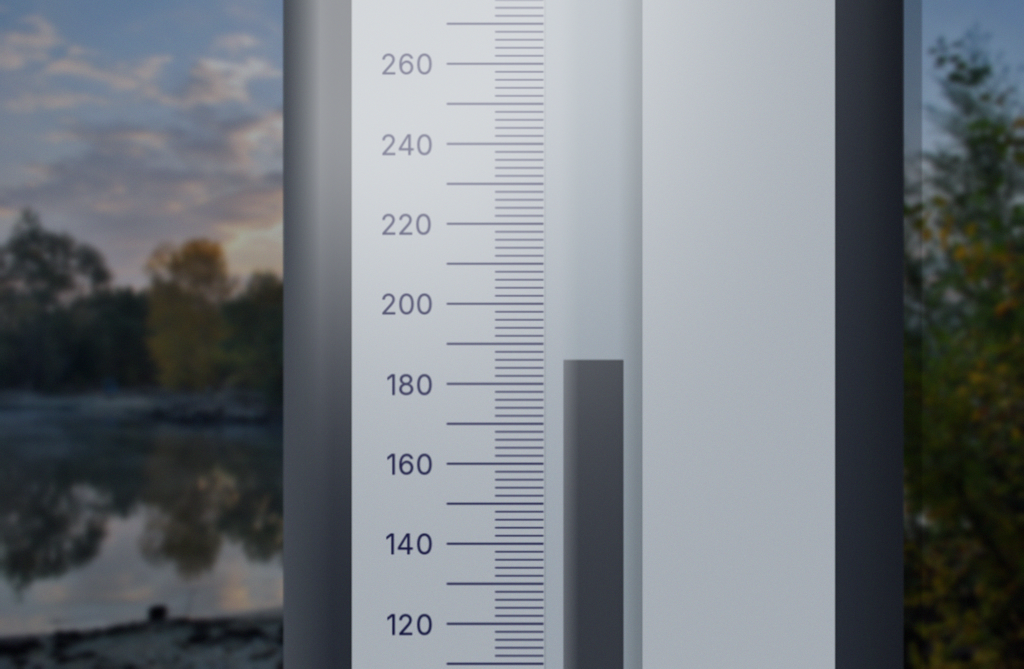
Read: 186 (mmHg)
